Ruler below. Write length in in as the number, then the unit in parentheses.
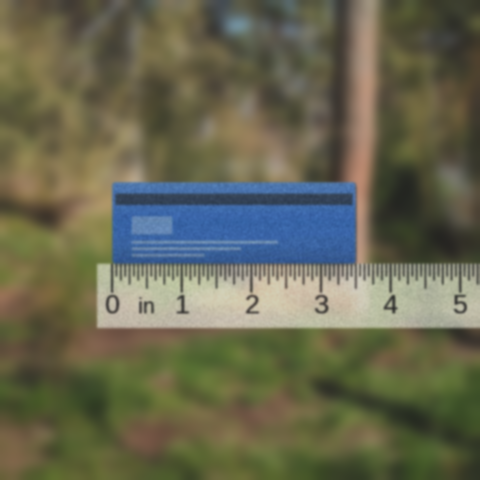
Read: 3.5 (in)
